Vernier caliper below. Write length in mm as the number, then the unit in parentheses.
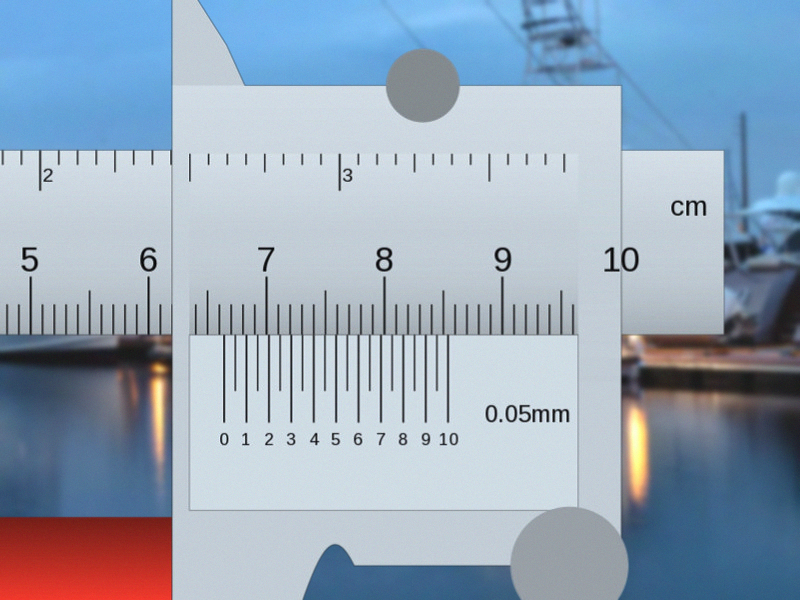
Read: 66.4 (mm)
